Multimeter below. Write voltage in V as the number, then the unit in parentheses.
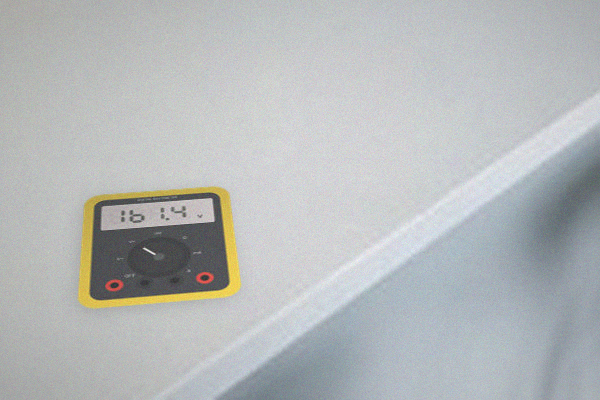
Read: 161.4 (V)
